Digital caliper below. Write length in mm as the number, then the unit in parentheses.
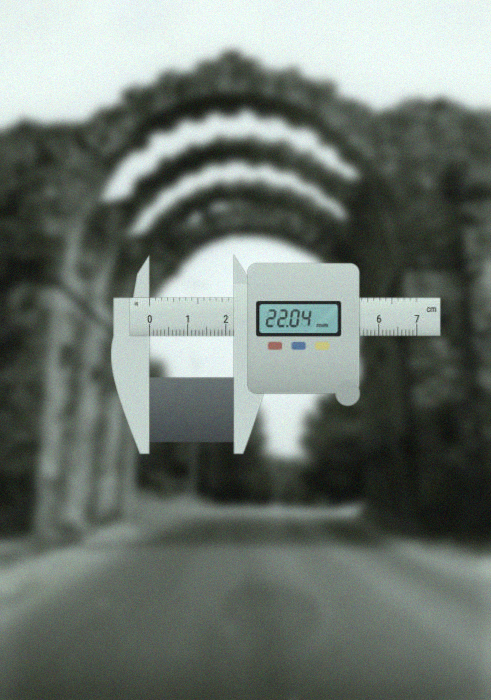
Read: 22.04 (mm)
